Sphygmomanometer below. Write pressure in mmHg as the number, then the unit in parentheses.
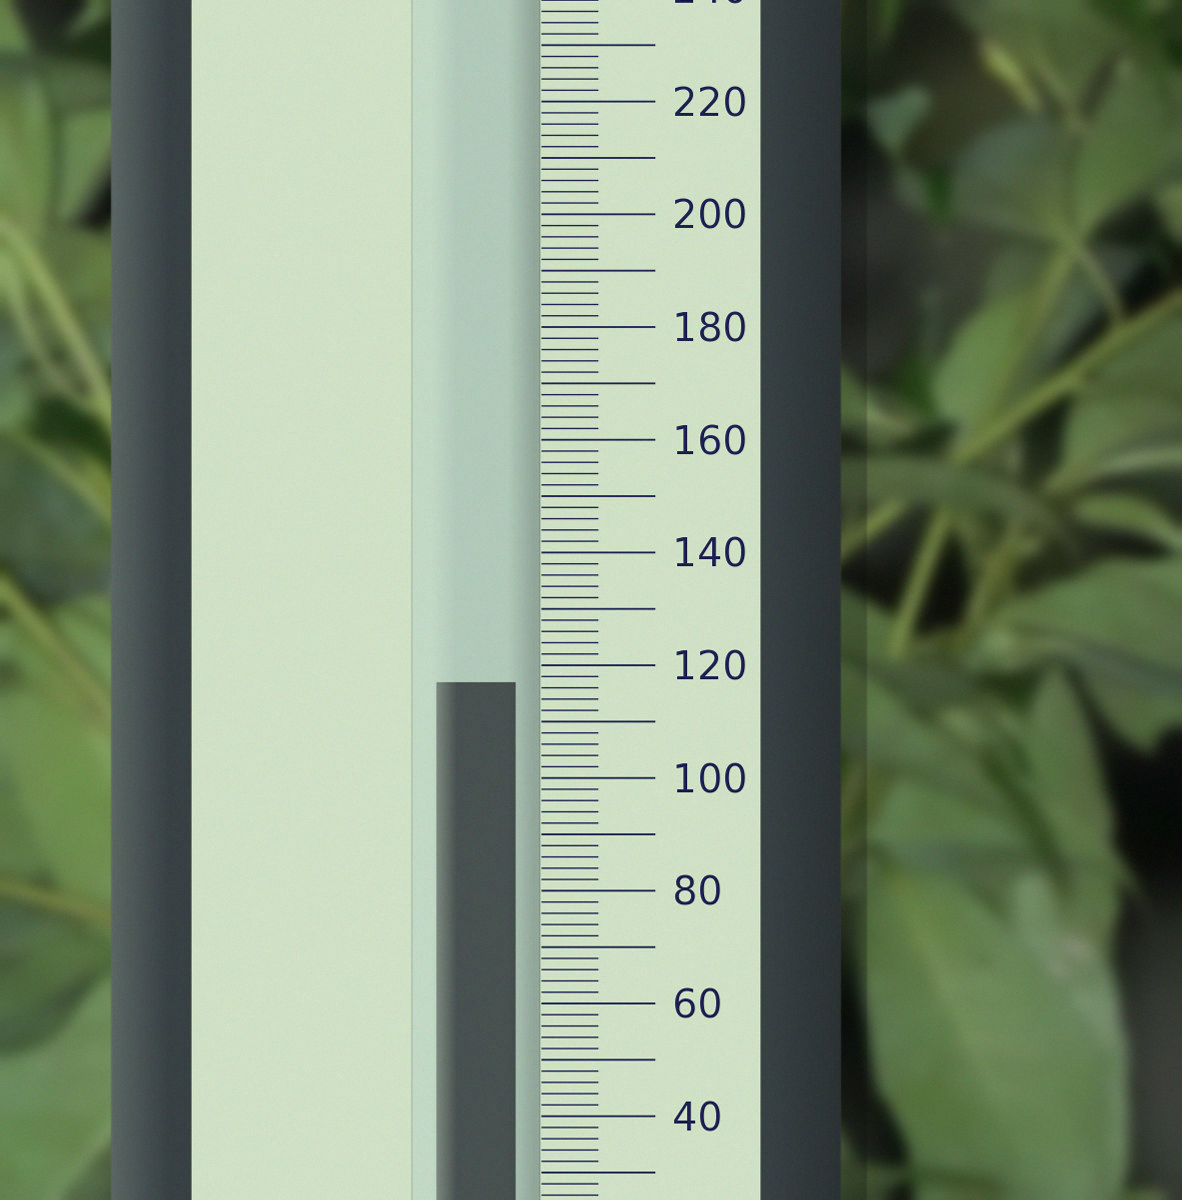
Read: 117 (mmHg)
